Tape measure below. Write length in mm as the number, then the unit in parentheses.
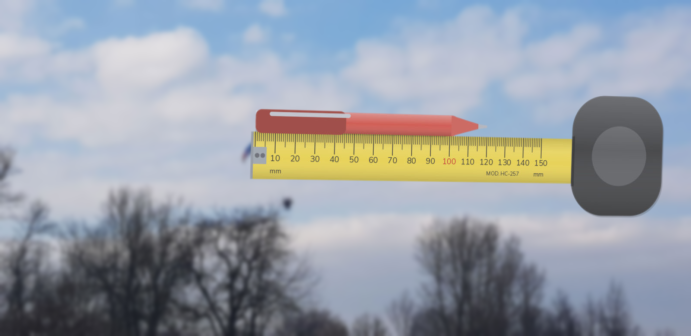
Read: 120 (mm)
